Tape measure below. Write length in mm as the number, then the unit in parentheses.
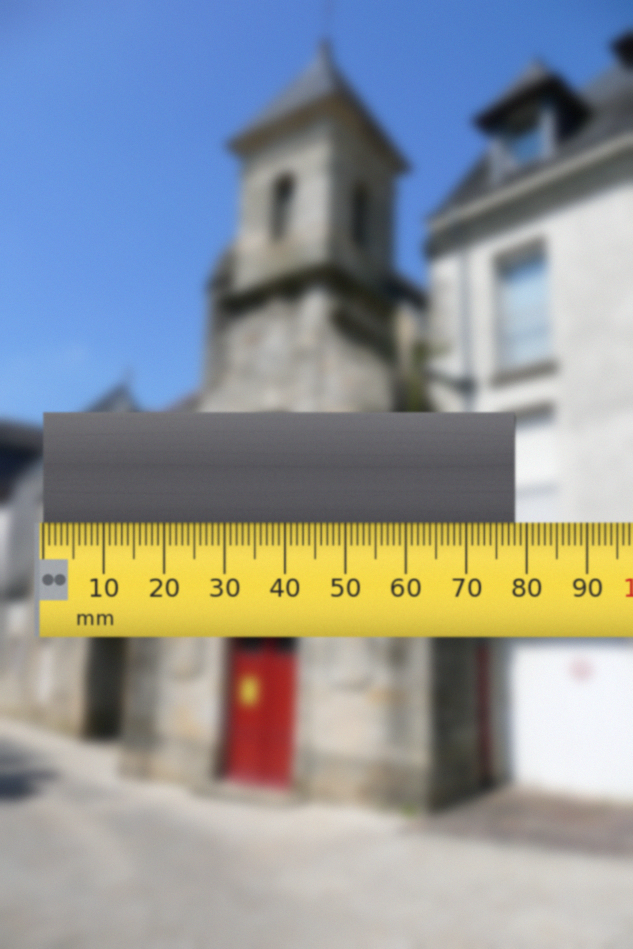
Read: 78 (mm)
